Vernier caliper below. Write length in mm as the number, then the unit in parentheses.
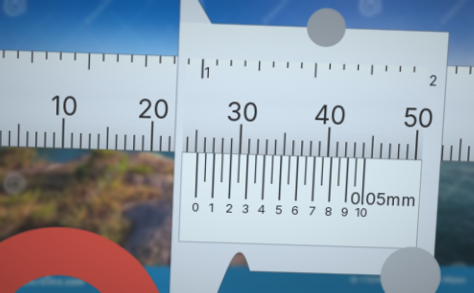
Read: 25.2 (mm)
